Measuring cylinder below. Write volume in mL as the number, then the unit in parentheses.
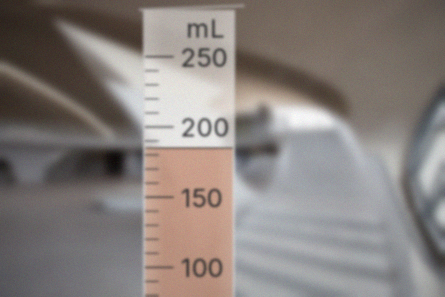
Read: 185 (mL)
